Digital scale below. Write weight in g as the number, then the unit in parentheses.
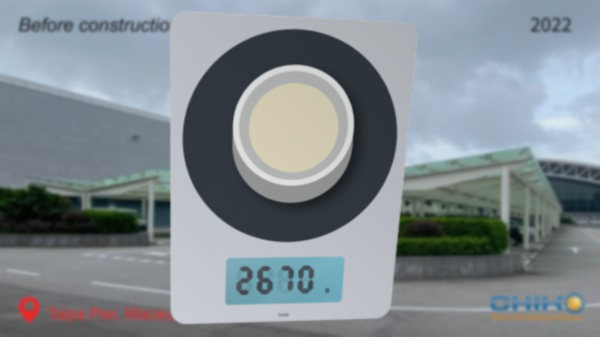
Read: 2670 (g)
